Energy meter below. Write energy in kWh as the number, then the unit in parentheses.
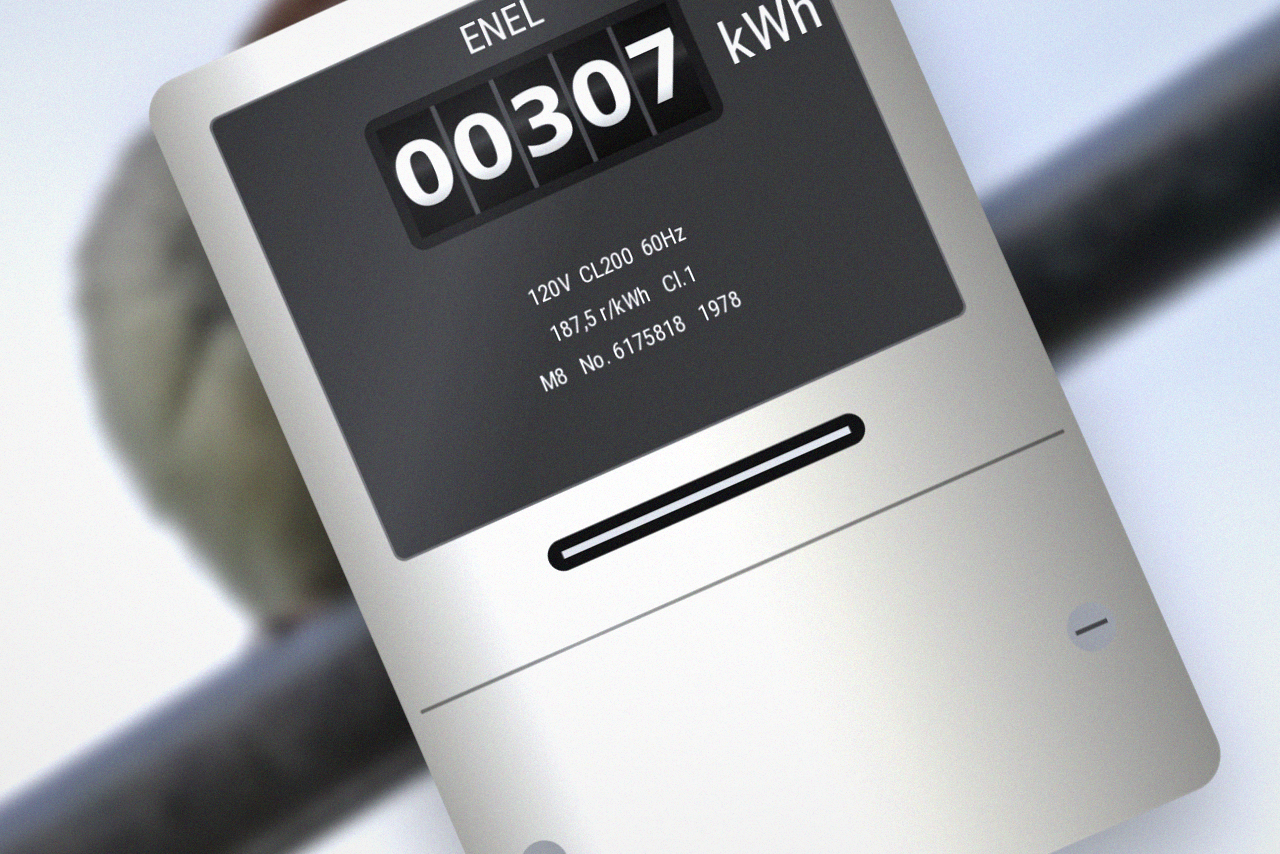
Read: 307 (kWh)
